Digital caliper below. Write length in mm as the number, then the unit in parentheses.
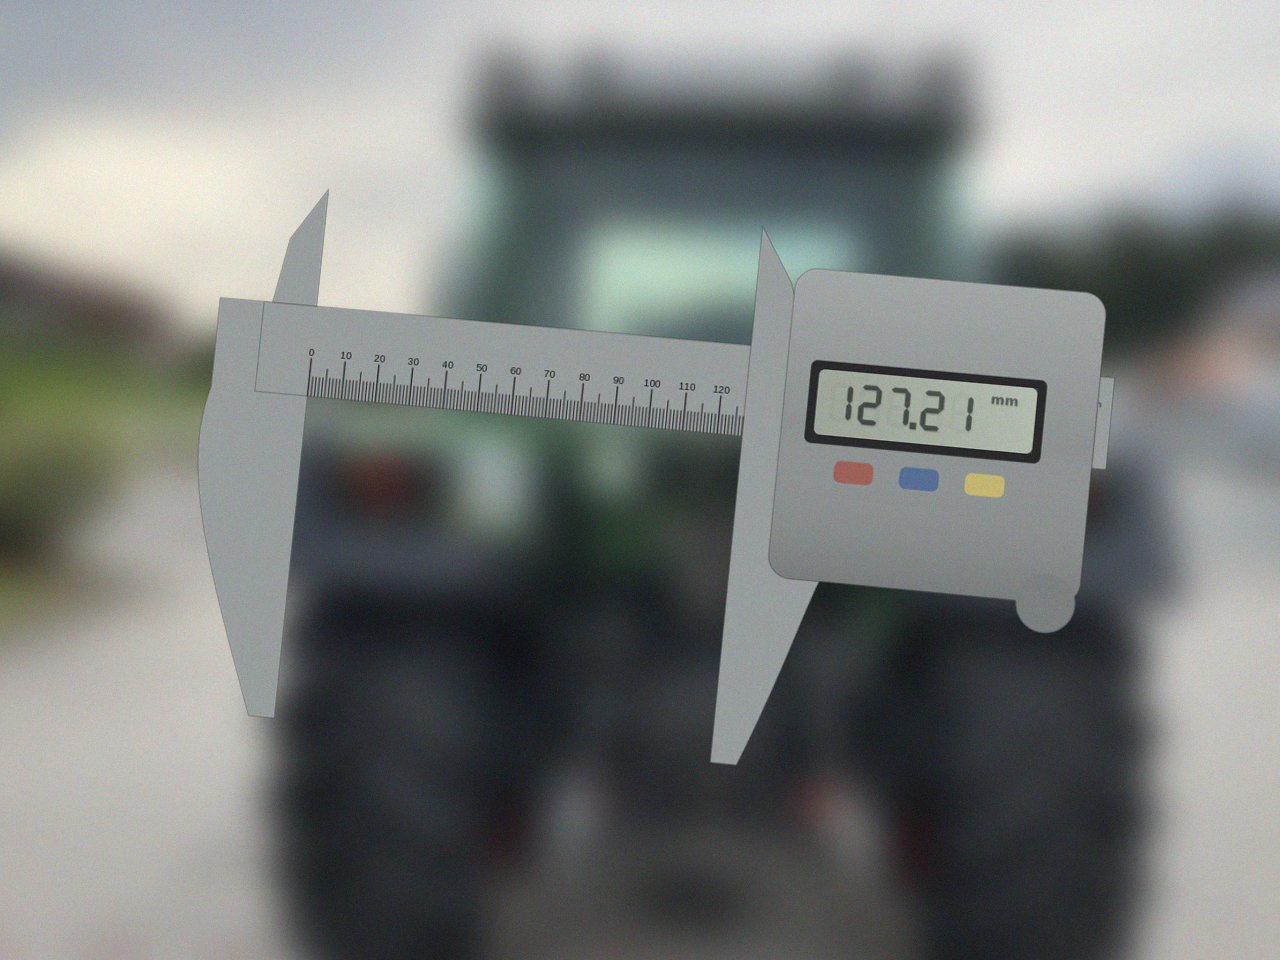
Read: 127.21 (mm)
